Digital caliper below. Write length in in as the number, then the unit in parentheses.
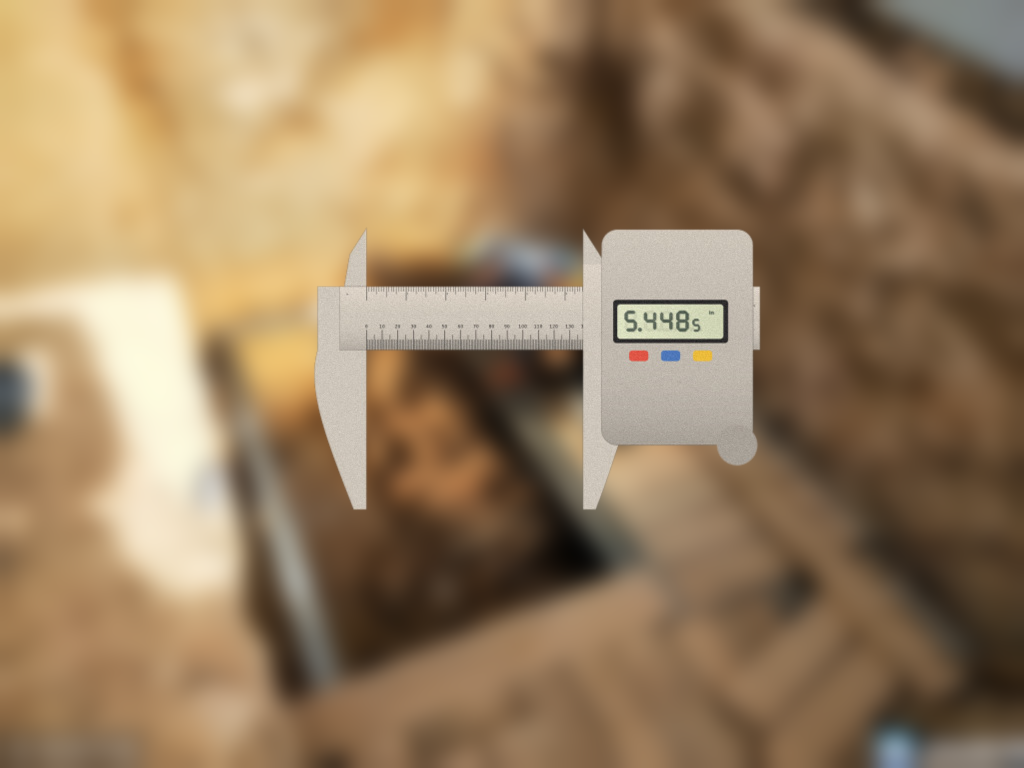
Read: 5.4485 (in)
